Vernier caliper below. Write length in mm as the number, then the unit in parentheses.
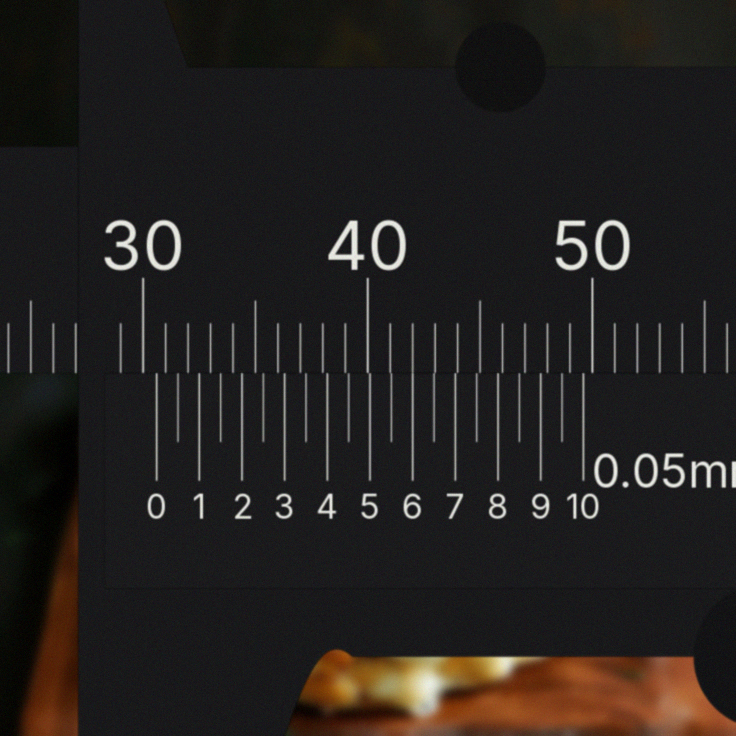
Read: 30.6 (mm)
